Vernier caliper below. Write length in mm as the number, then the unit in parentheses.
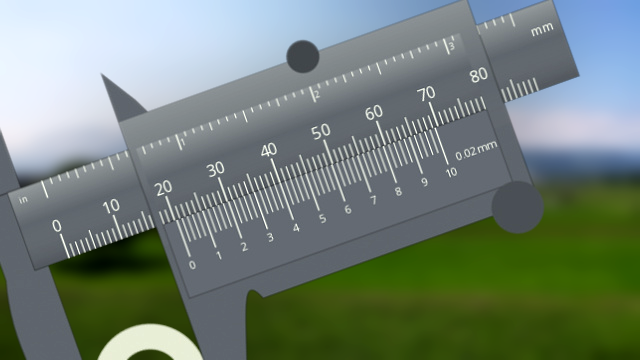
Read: 20.4 (mm)
